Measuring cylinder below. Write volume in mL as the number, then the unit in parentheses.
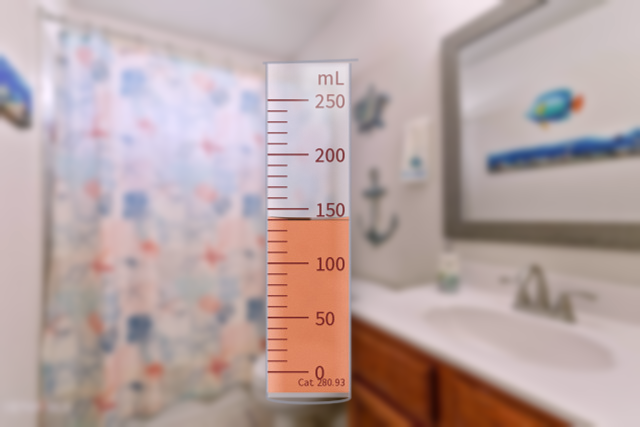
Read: 140 (mL)
